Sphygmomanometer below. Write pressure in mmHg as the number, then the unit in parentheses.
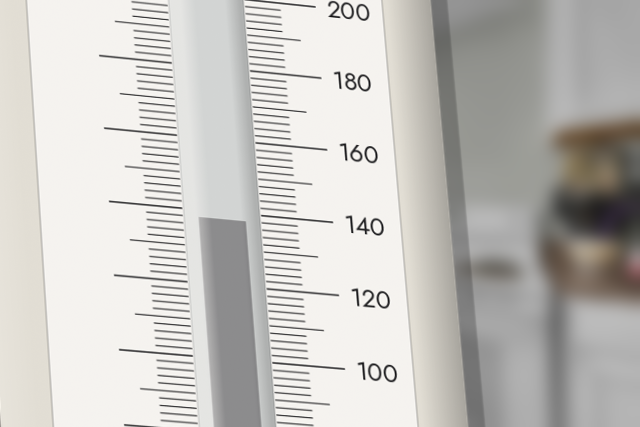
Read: 138 (mmHg)
